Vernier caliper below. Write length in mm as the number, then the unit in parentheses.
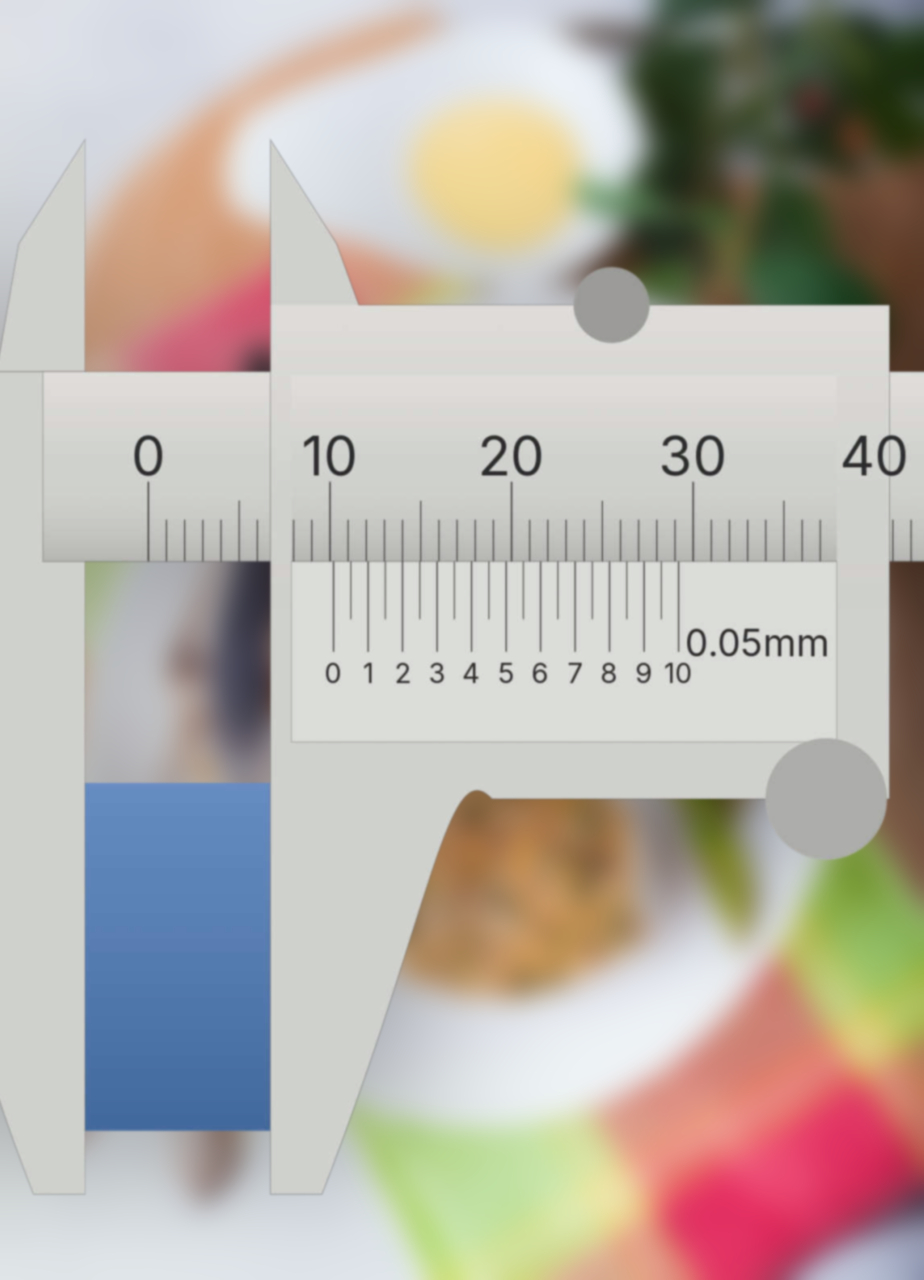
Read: 10.2 (mm)
